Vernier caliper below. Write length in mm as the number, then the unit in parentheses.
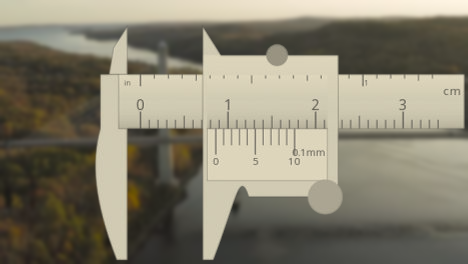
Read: 8.6 (mm)
